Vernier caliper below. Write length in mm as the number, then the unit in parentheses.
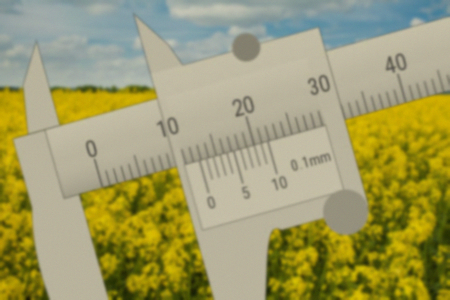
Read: 12.8 (mm)
